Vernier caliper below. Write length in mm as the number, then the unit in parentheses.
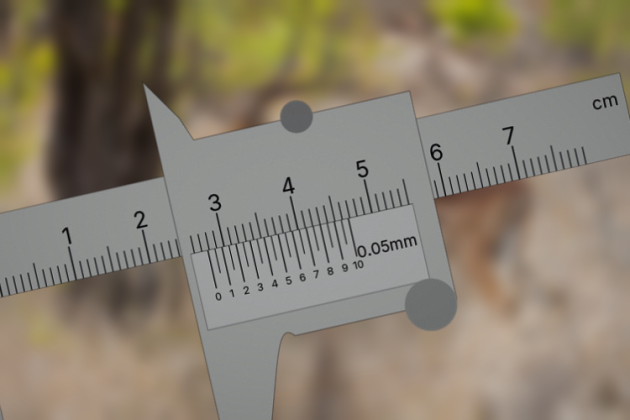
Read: 27.8 (mm)
